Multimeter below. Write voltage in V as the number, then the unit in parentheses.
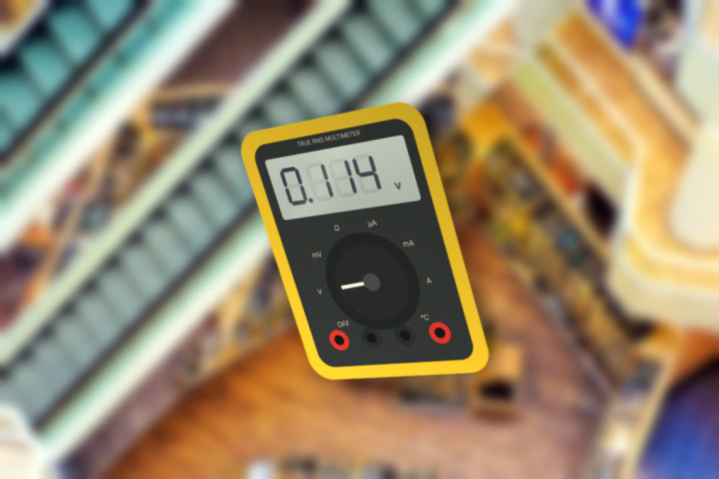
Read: 0.114 (V)
